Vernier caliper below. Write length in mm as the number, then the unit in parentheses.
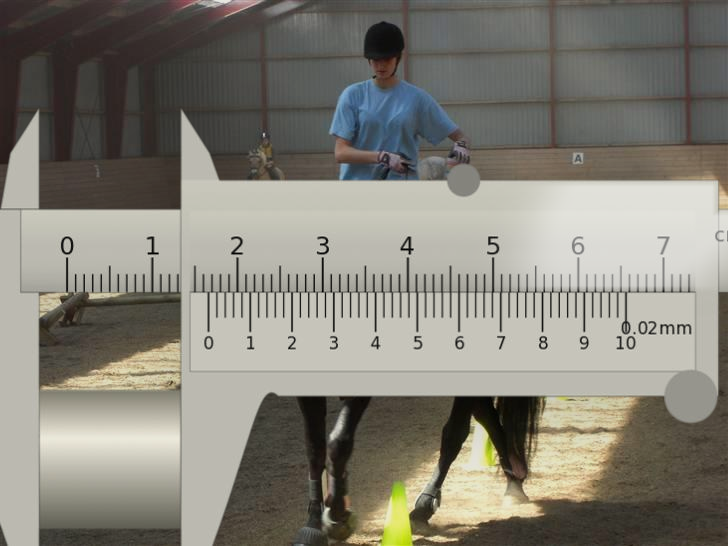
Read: 16.6 (mm)
